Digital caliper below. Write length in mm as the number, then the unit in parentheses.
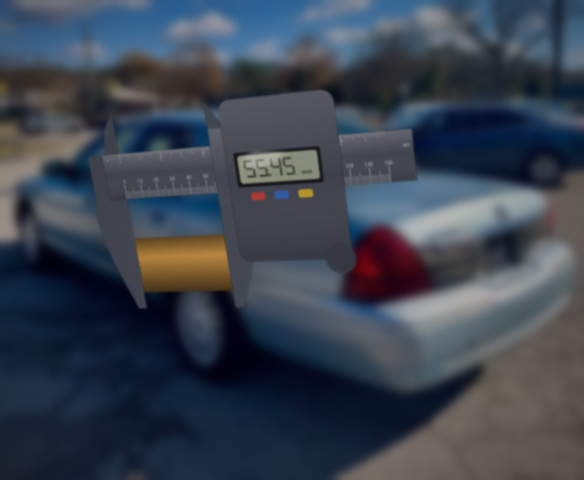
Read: 55.45 (mm)
